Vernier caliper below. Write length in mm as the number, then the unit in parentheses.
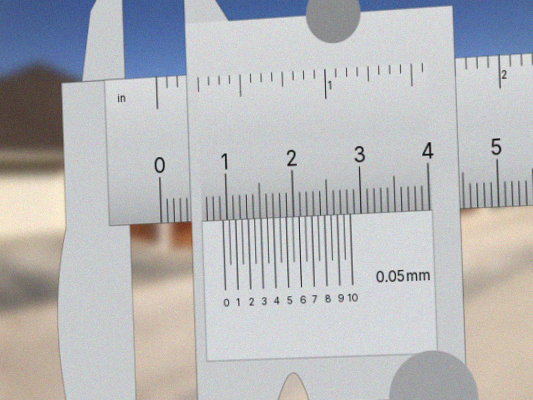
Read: 9.4 (mm)
